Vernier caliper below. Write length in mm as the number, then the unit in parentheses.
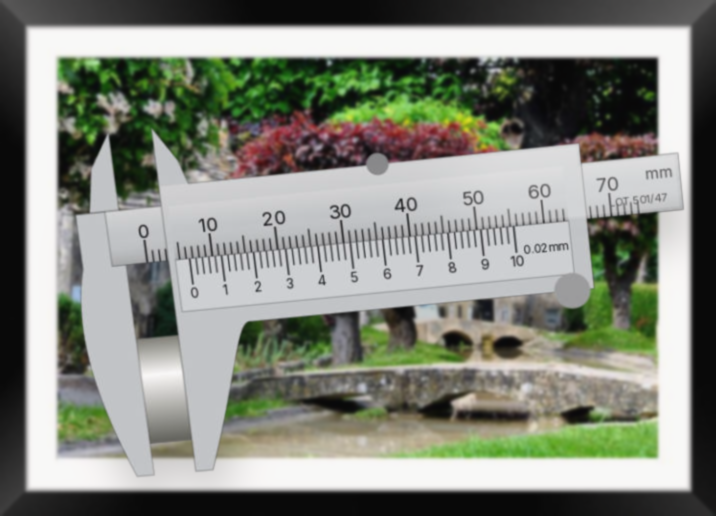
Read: 6.5 (mm)
